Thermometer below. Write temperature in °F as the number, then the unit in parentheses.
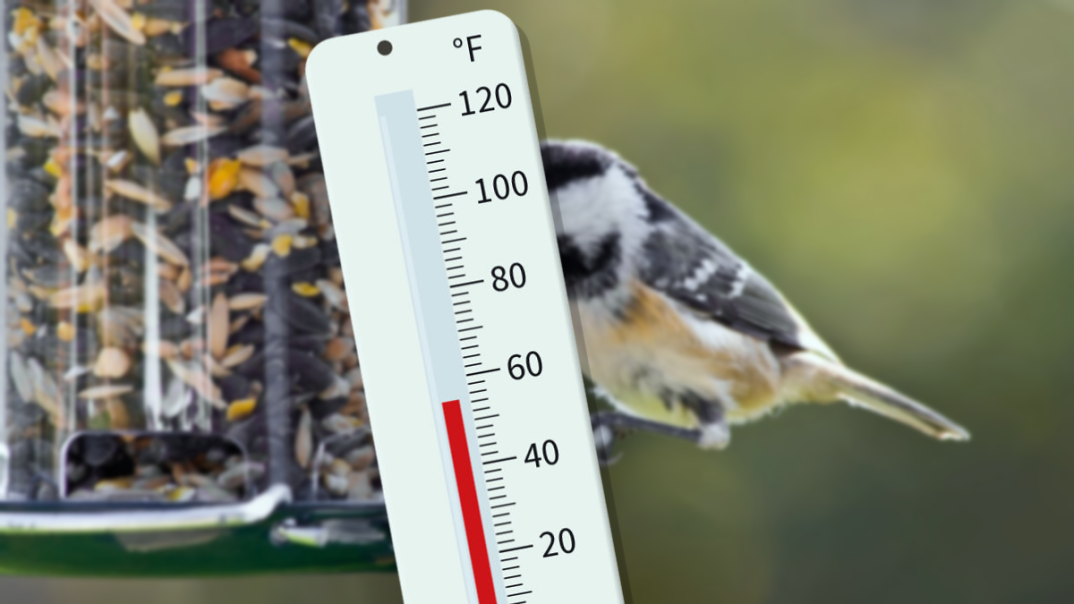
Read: 55 (°F)
